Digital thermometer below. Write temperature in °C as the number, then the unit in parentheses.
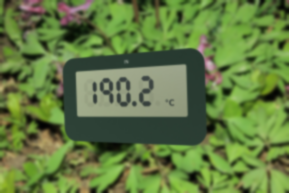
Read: 190.2 (°C)
